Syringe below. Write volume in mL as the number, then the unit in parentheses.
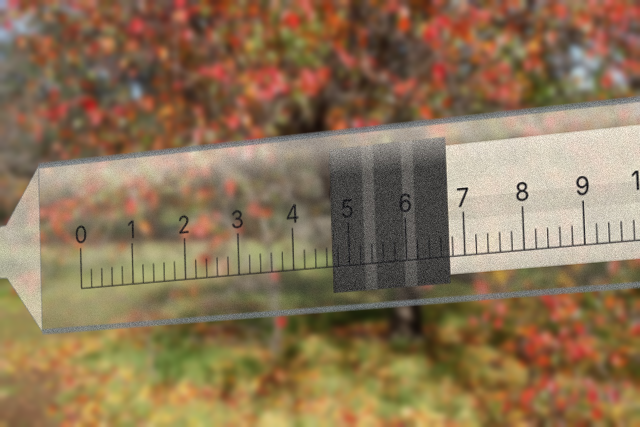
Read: 4.7 (mL)
